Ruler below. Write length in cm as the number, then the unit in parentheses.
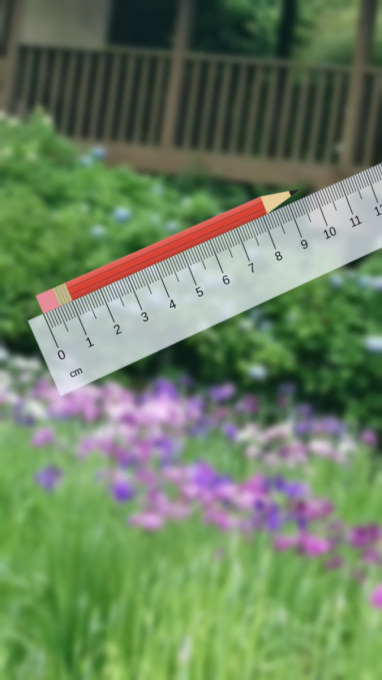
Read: 9.5 (cm)
